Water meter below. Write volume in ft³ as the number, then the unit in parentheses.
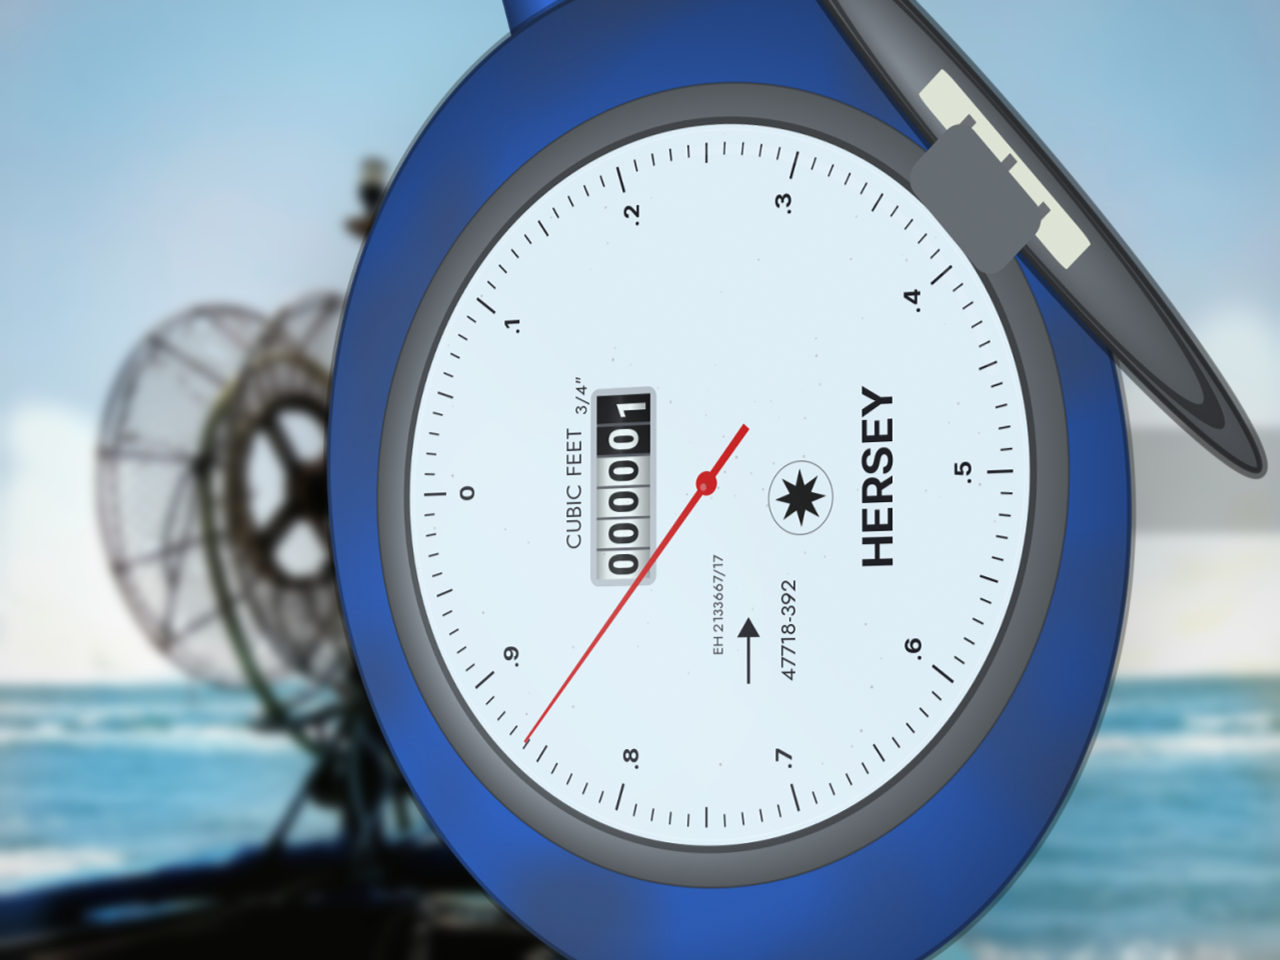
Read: 0.86 (ft³)
